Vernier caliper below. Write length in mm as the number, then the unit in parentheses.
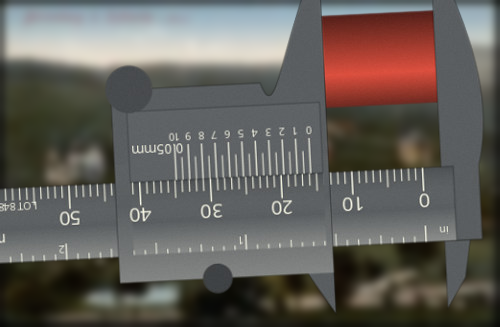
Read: 15.8 (mm)
